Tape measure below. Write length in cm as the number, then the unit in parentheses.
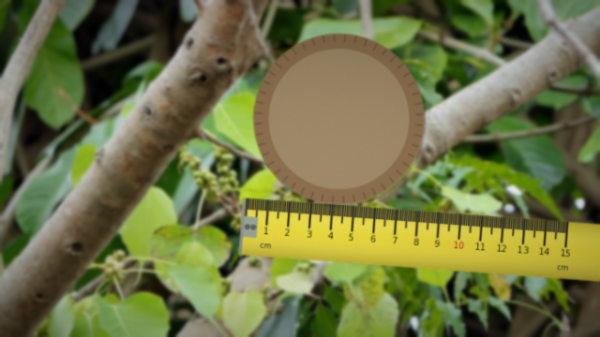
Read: 8 (cm)
